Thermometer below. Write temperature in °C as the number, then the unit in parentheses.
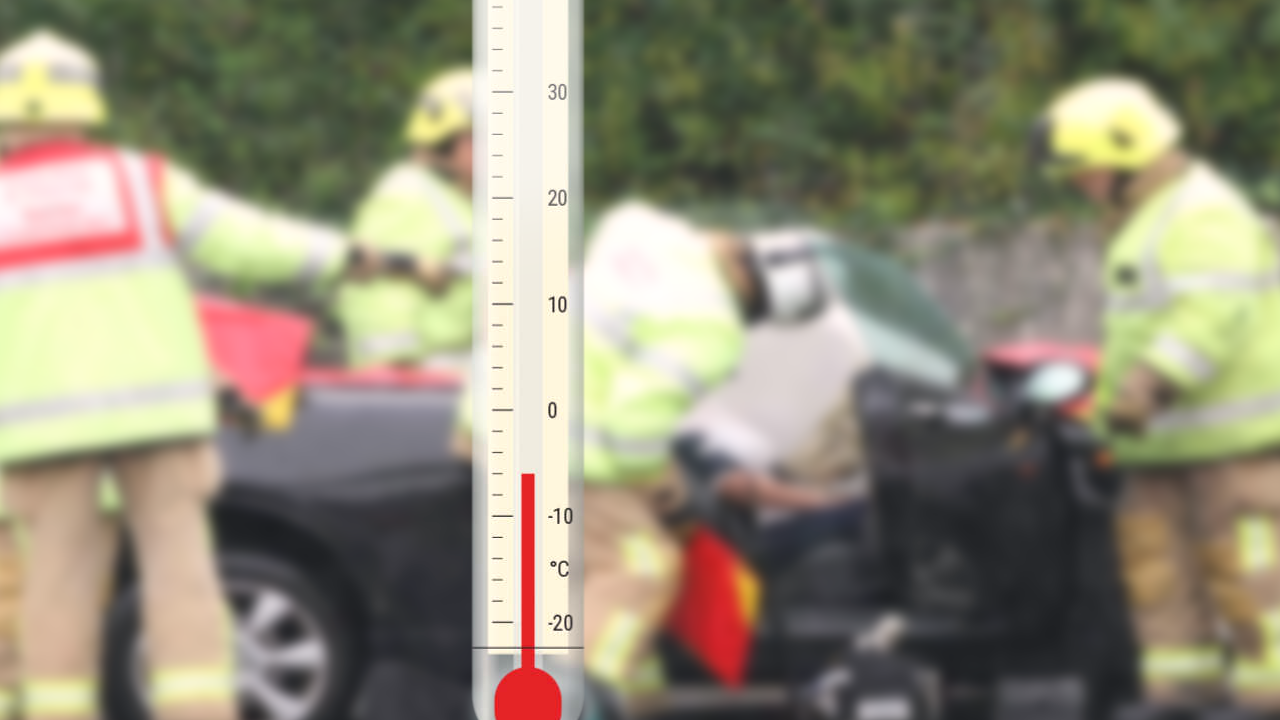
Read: -6 (°C)
